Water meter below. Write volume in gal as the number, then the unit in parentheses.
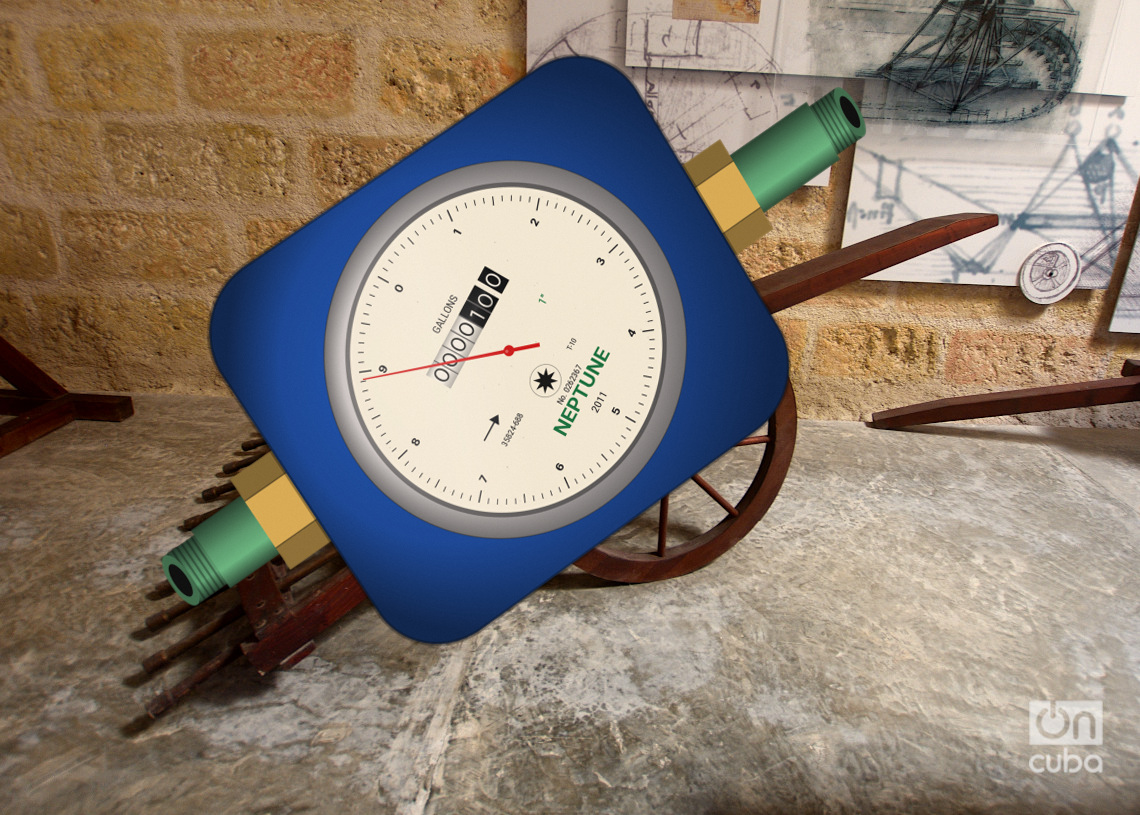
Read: 98.9 (gal)
